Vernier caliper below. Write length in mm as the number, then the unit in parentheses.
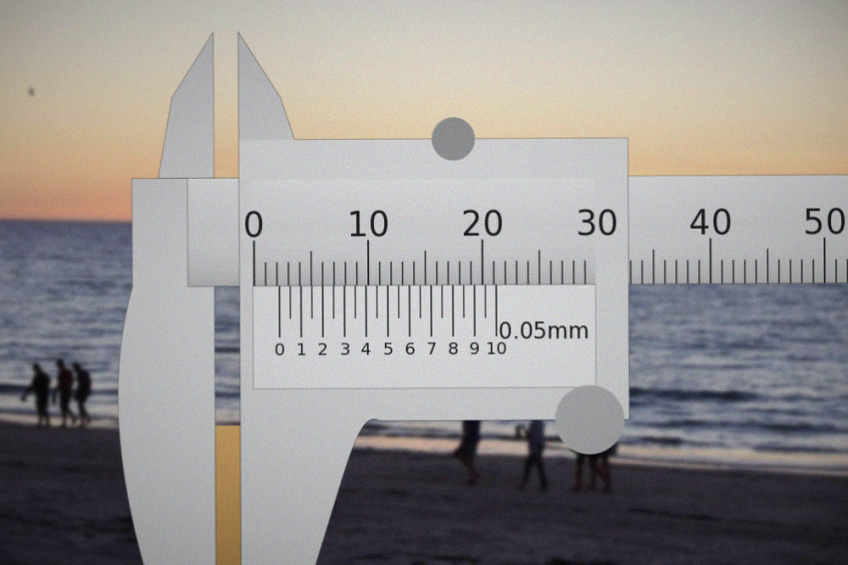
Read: 2.2 (mm)
